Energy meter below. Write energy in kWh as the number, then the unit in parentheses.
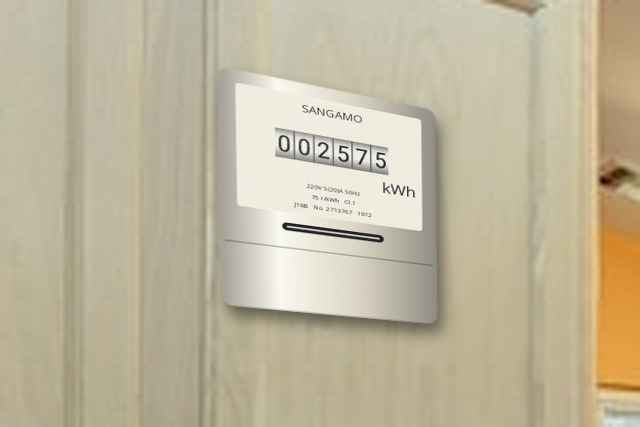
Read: 2575 (kWh)
